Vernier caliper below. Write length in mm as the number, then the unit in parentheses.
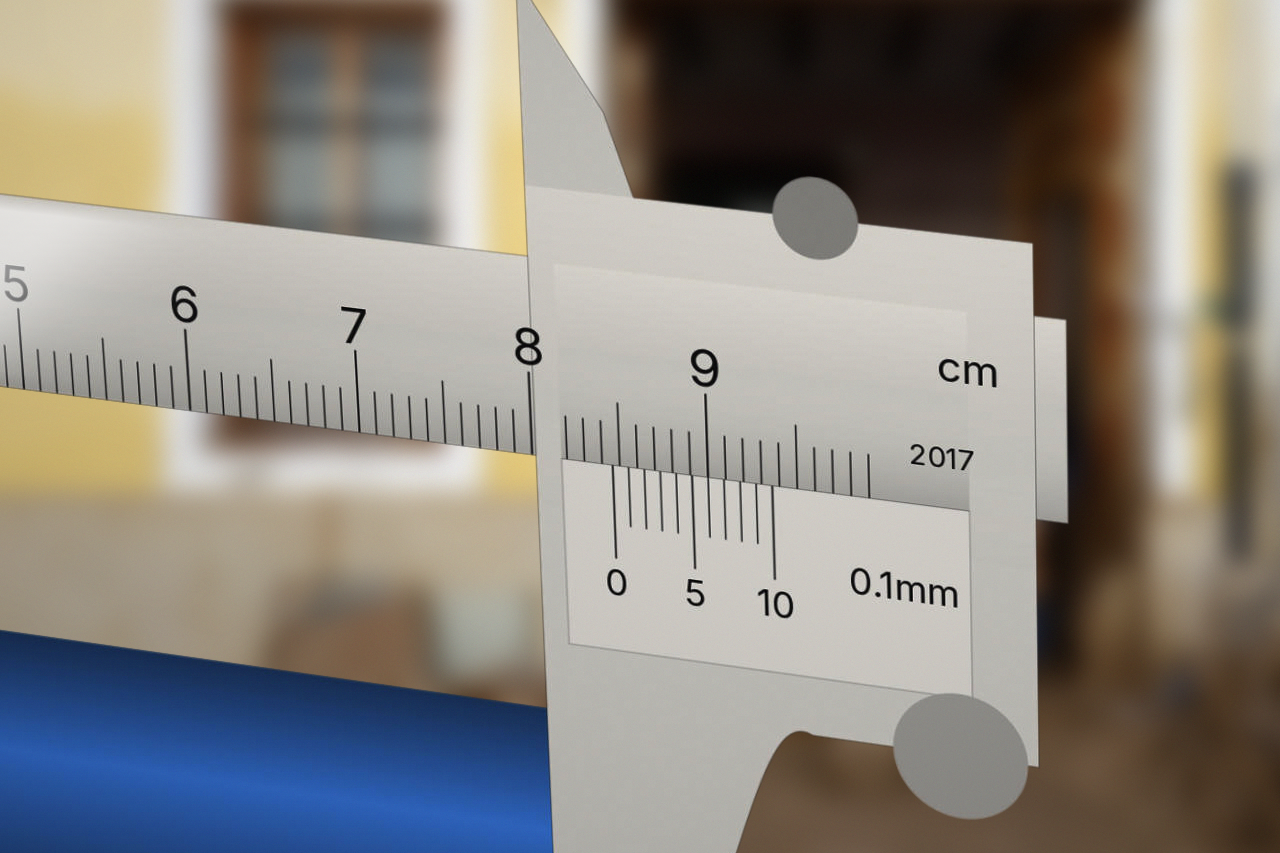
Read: 84.6 (mm)
